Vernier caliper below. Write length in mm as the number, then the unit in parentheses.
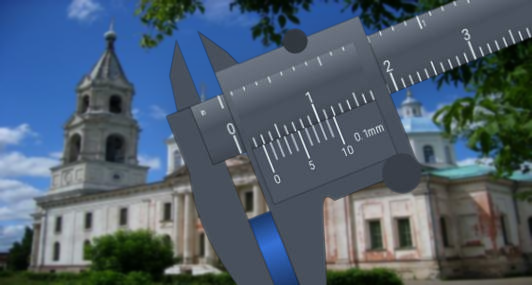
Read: 2.8 (mm)
